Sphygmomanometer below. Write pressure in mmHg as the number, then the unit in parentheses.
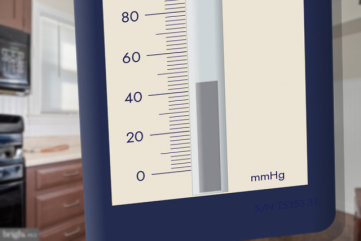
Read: 44 (mmHg)
